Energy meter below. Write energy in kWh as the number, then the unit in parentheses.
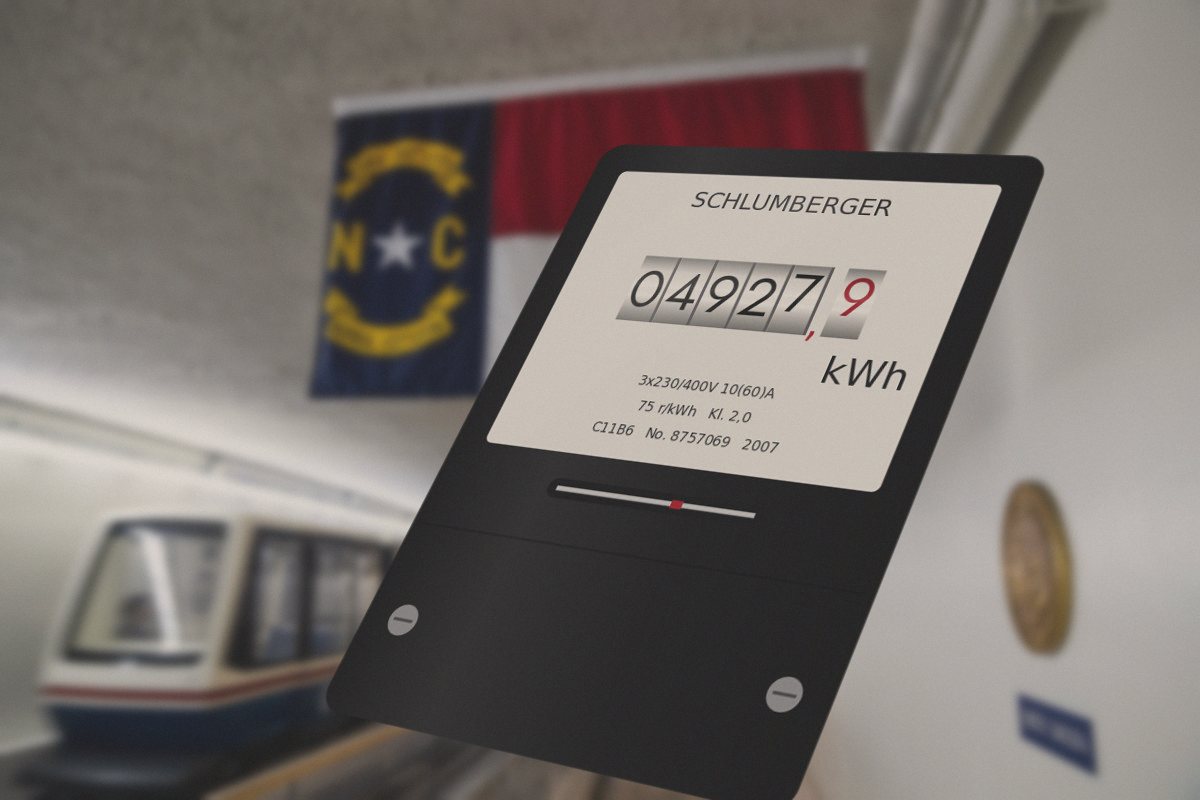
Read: 4927.9 (kWh)
